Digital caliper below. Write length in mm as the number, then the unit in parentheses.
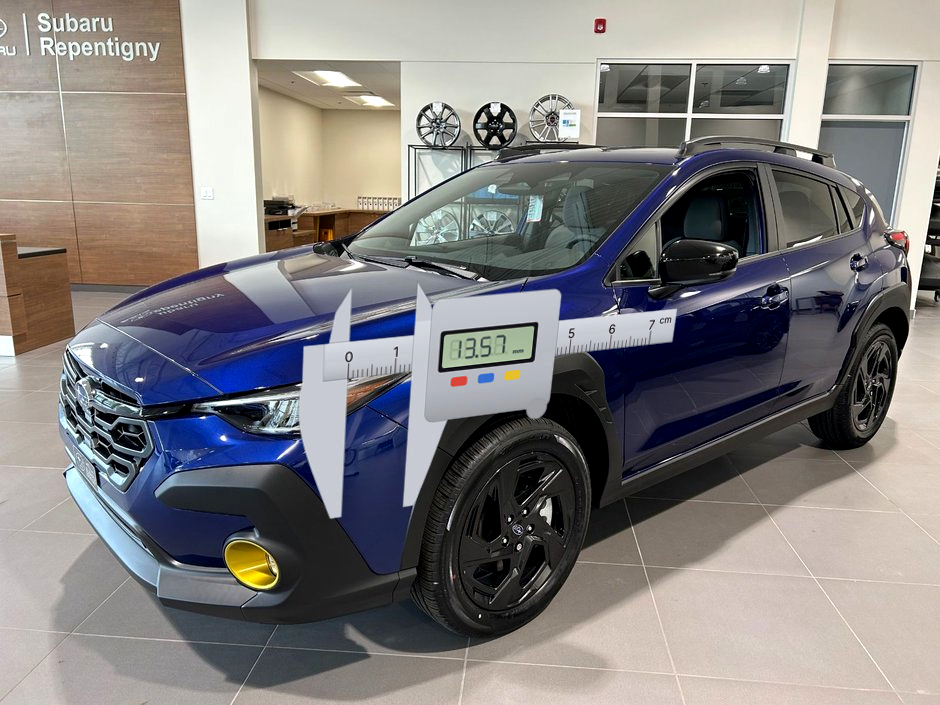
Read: 13.57 (mm)
